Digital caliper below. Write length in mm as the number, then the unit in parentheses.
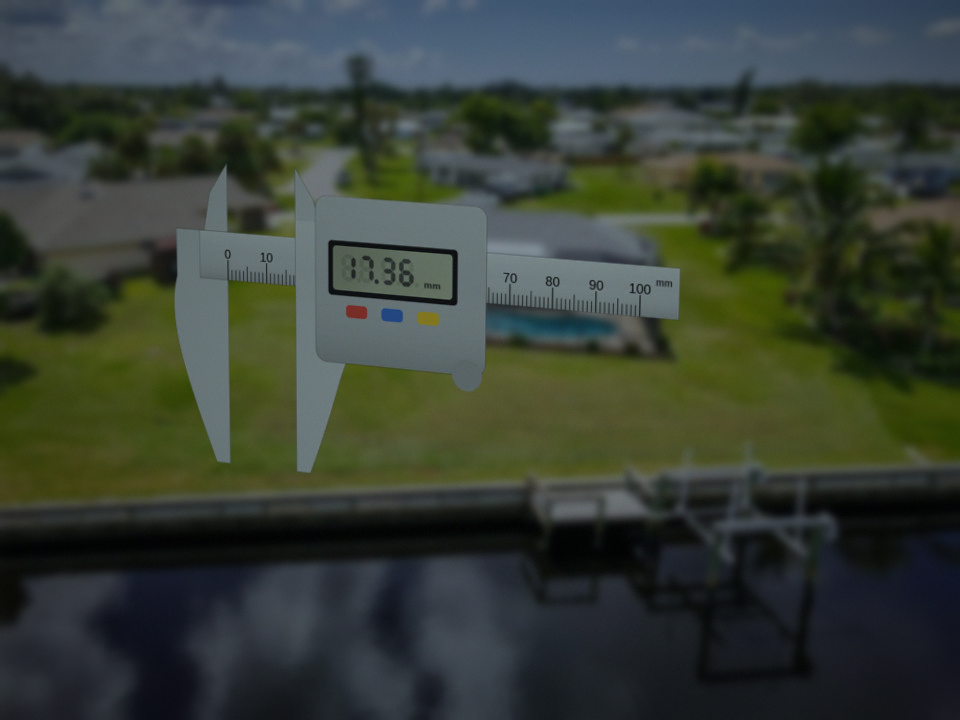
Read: 17.36 (mm)
